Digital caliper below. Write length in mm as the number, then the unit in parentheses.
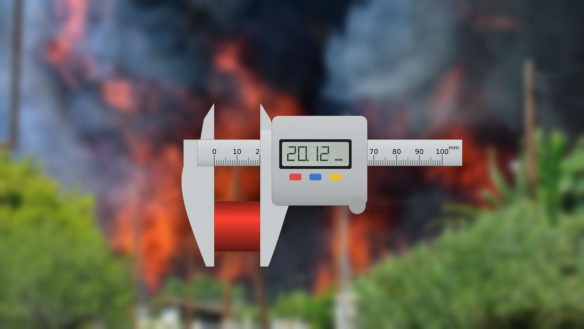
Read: 20.12 (mm)
